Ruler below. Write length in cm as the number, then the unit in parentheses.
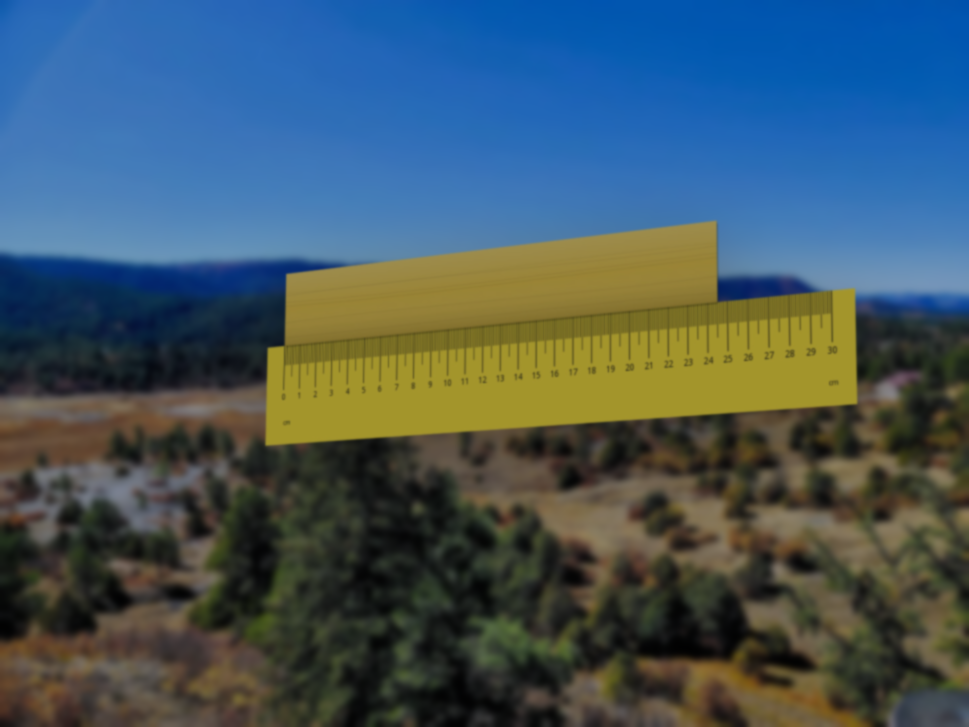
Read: 24.5 (cm)
